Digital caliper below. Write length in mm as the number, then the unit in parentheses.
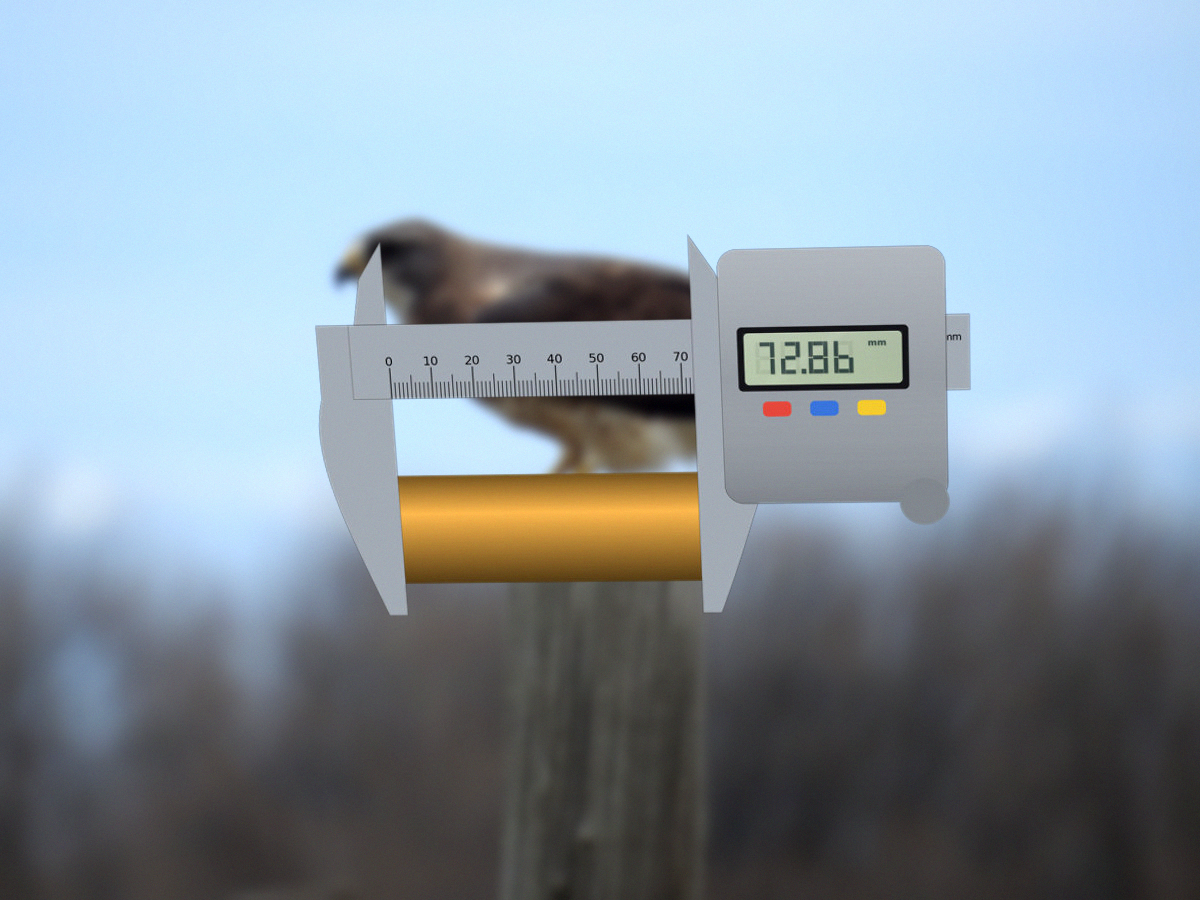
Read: 72.86 (mm)
